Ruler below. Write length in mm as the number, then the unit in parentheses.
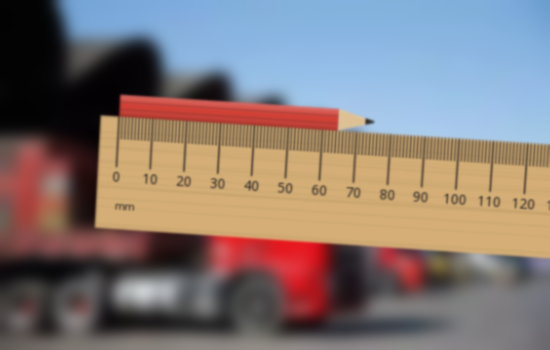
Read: 75 (mm)
